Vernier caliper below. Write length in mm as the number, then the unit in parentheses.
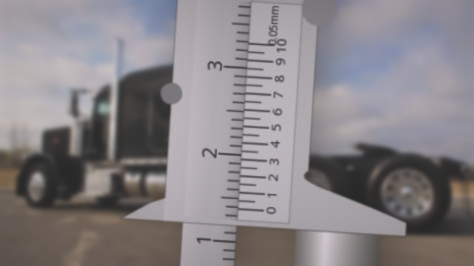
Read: 13.8 (mm)
